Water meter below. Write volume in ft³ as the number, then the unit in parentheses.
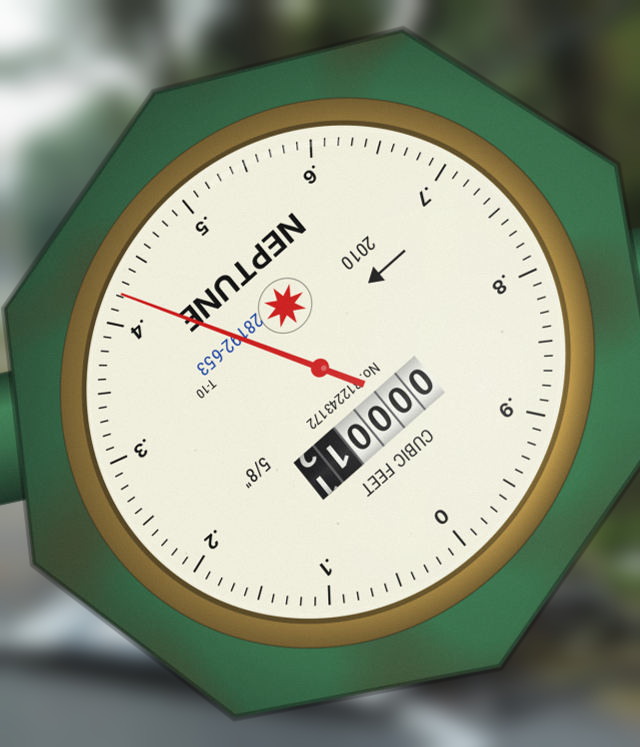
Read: 11.42 (ft³)
